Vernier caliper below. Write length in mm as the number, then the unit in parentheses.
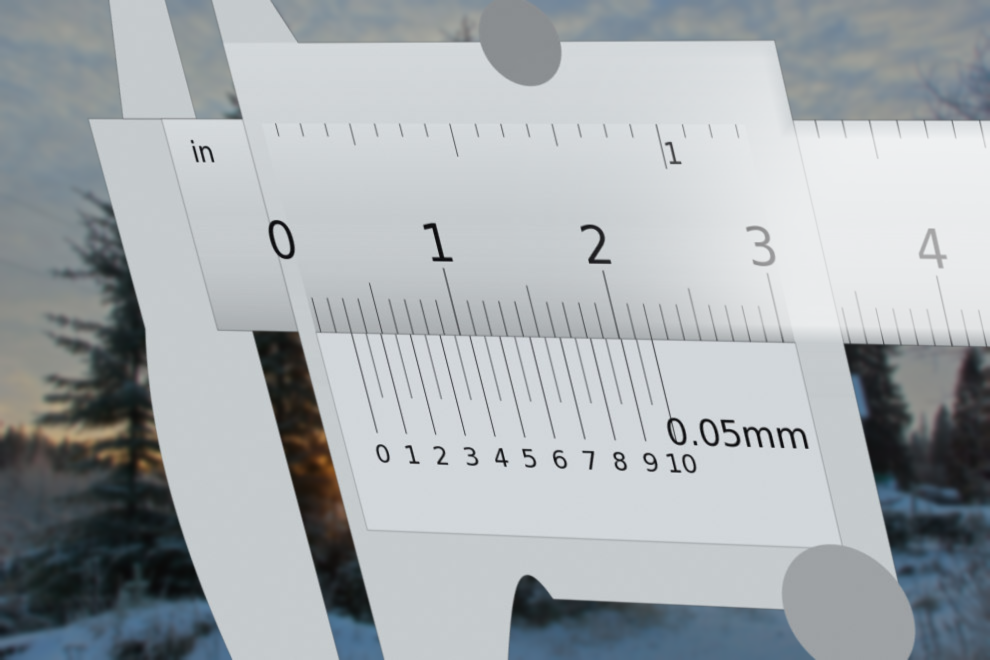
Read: 3.0 (mm)
